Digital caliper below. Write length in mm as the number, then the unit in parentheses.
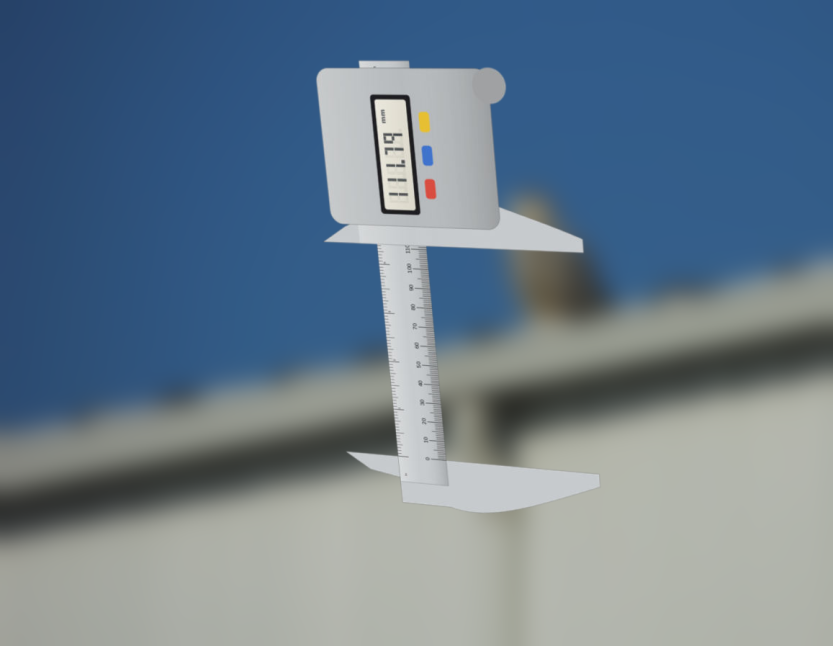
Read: 111.79 (mm)
